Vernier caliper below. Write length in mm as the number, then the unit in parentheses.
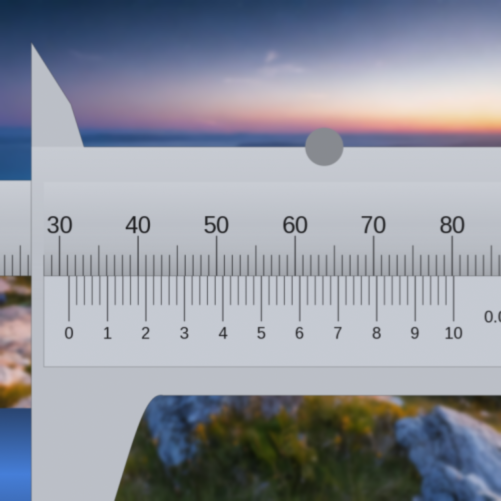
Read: 31.2 (mm)
